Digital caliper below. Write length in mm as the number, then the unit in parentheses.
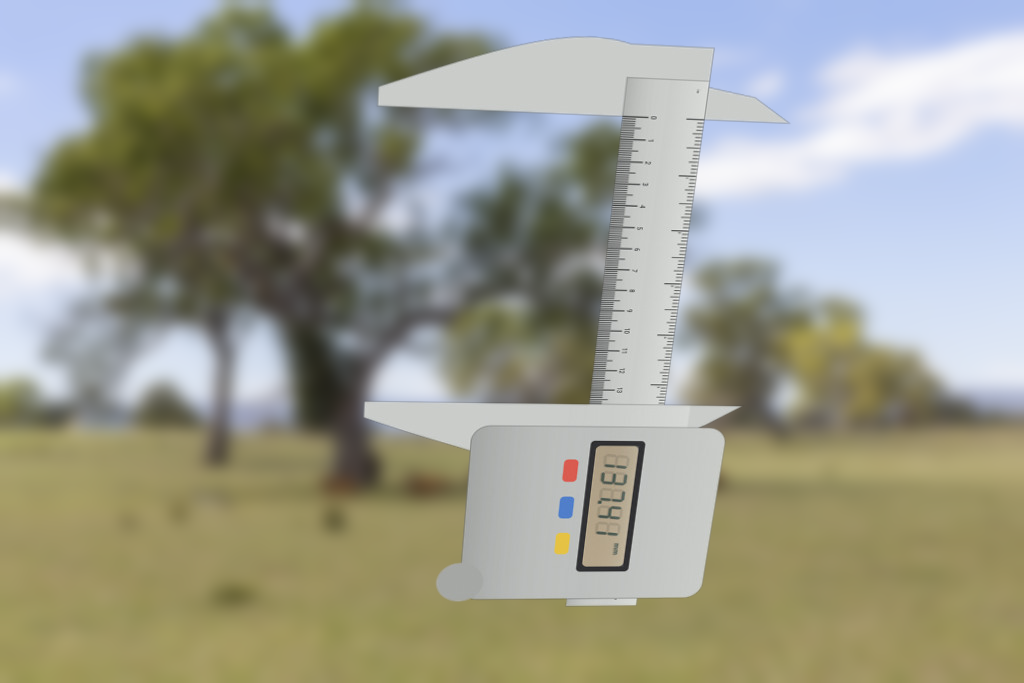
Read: 137.41 (mm)
